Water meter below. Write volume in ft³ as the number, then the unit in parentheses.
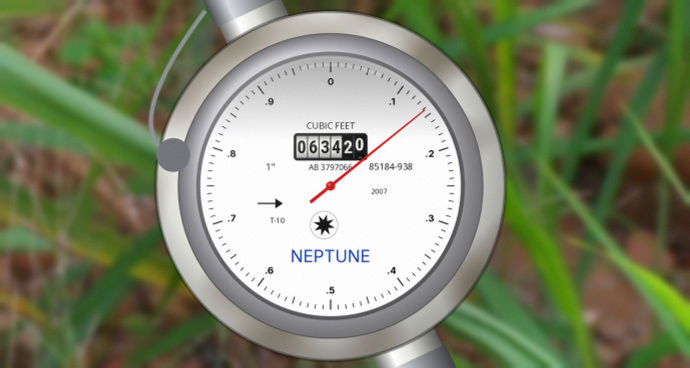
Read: 63420.14 (ft³)
